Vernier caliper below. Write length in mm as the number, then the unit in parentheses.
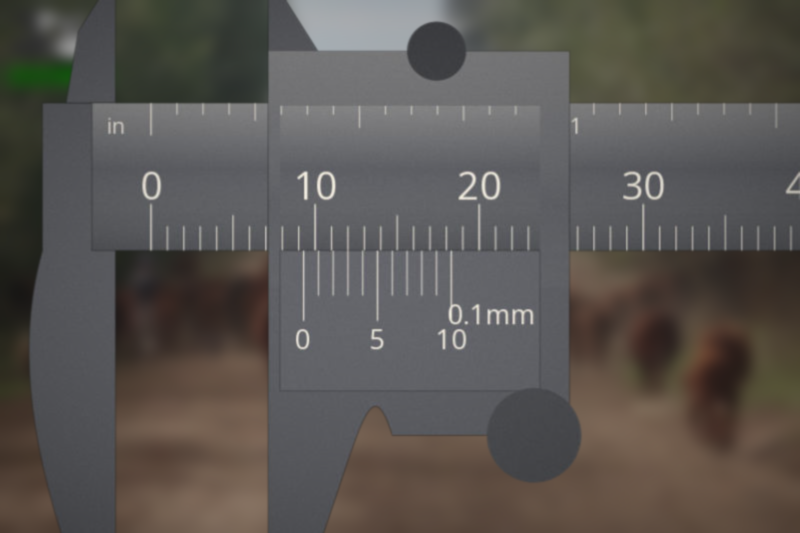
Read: 9.3 (mm)
